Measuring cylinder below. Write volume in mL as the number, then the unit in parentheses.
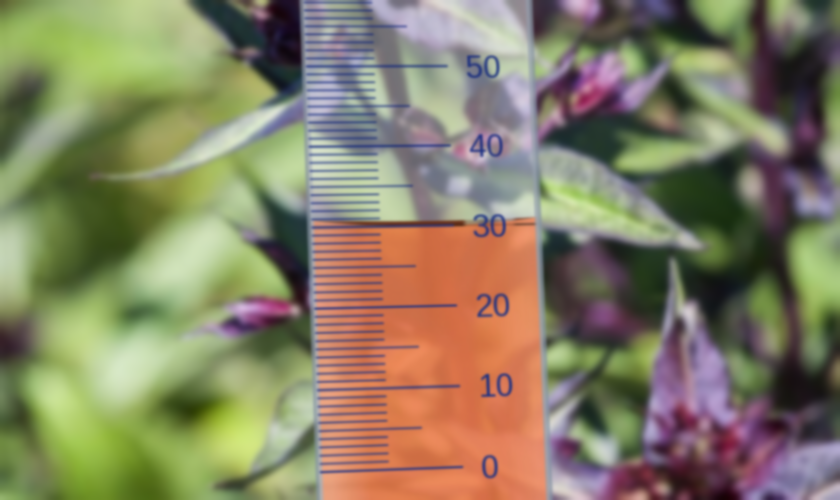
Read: 30 (mL)
